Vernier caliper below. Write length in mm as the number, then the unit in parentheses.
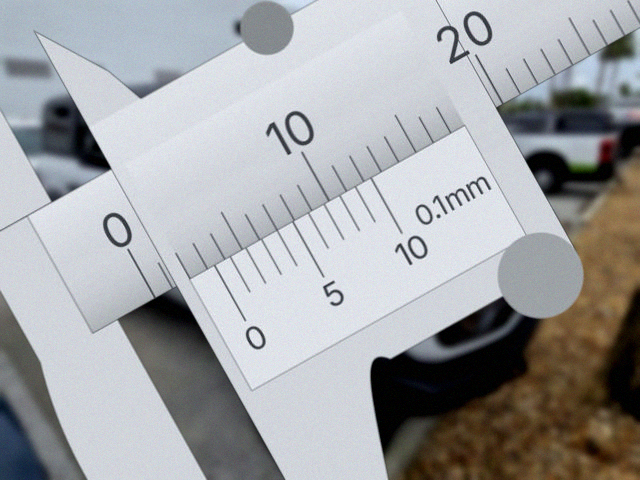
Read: 3.4 (mm)
